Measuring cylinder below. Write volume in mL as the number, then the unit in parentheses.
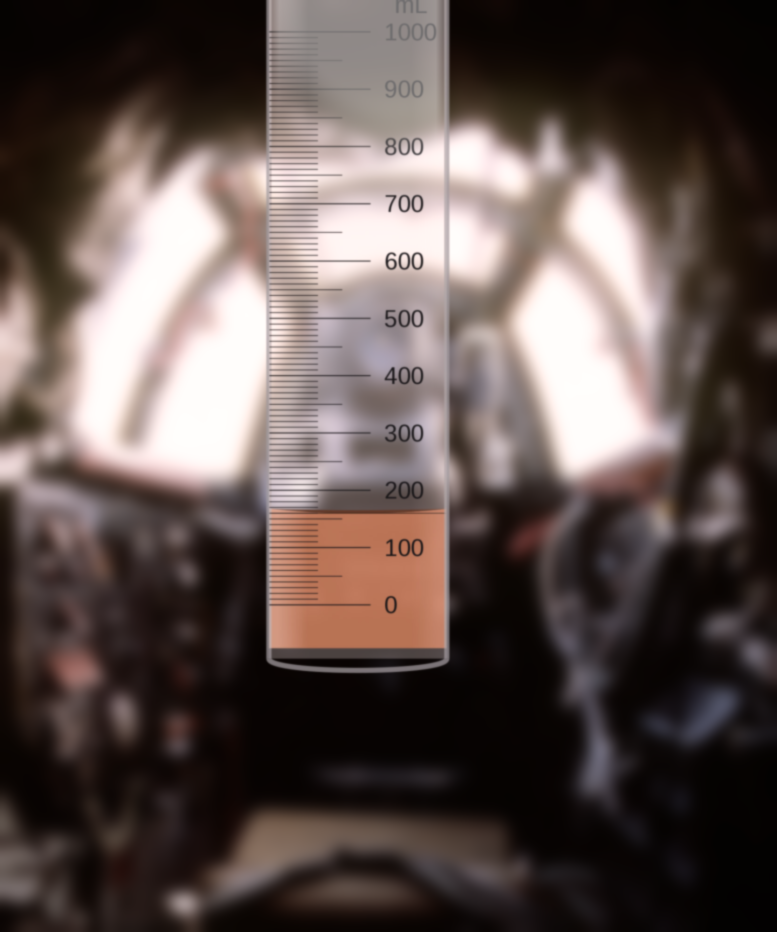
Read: 160 (mL)
